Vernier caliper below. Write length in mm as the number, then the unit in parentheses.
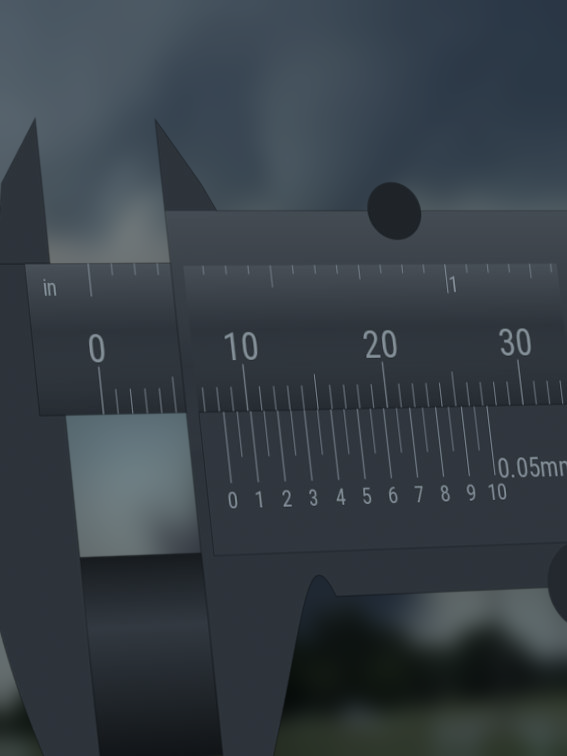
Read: 8.3 (mm)
